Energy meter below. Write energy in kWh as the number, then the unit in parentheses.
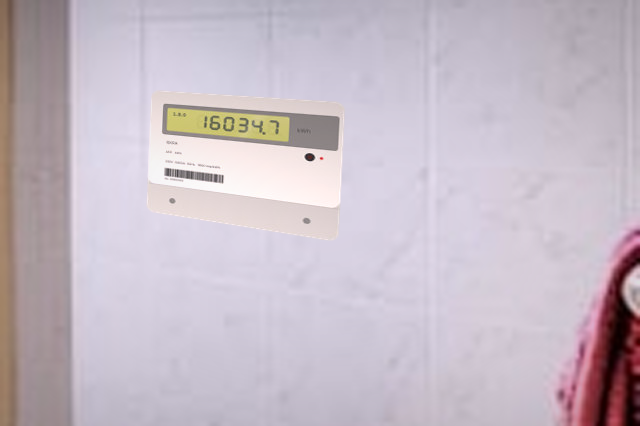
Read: 16034.7 (kWh)
